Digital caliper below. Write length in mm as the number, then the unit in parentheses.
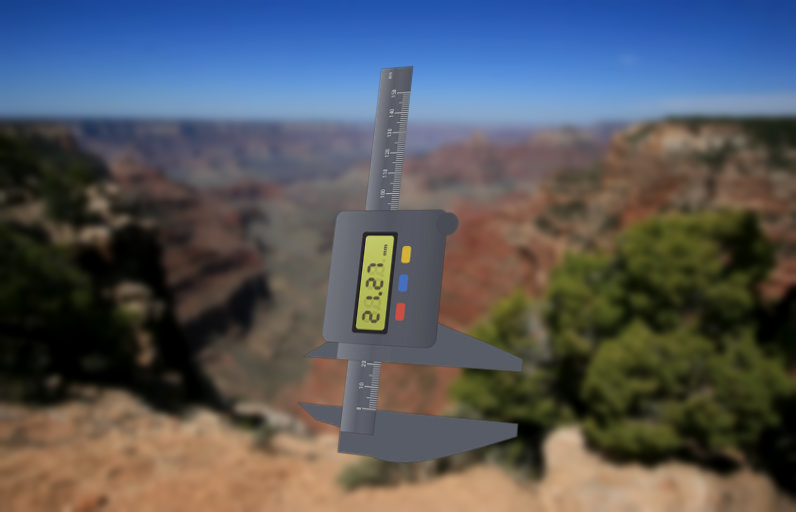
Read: 21.27 (mm)
